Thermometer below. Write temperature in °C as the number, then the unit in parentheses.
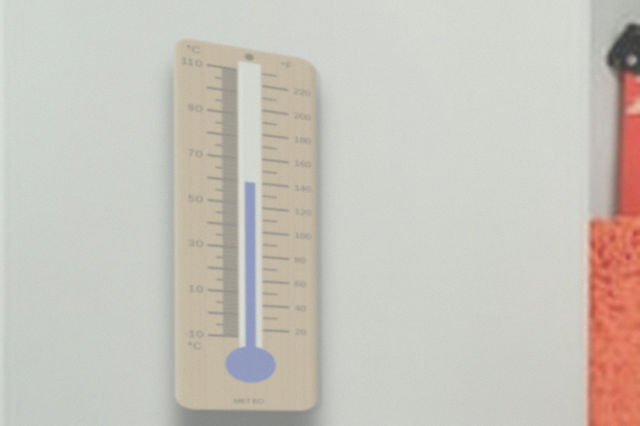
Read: 60 (°C)
